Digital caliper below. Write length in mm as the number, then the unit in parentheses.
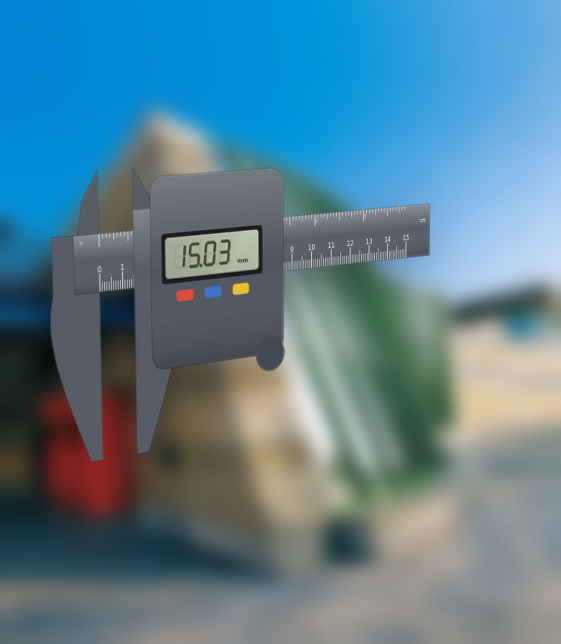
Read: 15.03 (mm)
